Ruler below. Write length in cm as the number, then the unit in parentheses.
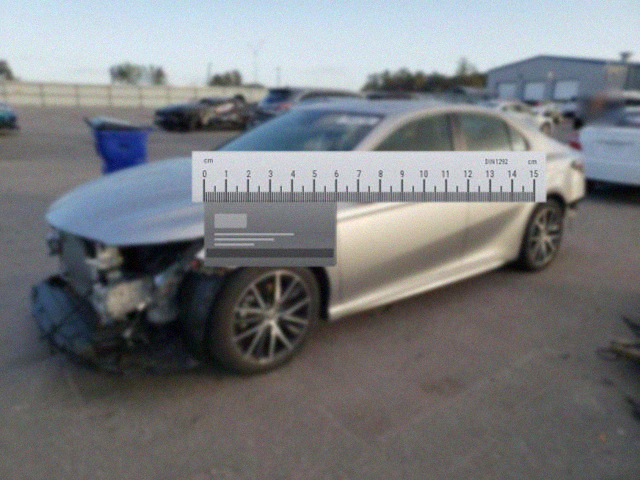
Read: 6 (cm)
